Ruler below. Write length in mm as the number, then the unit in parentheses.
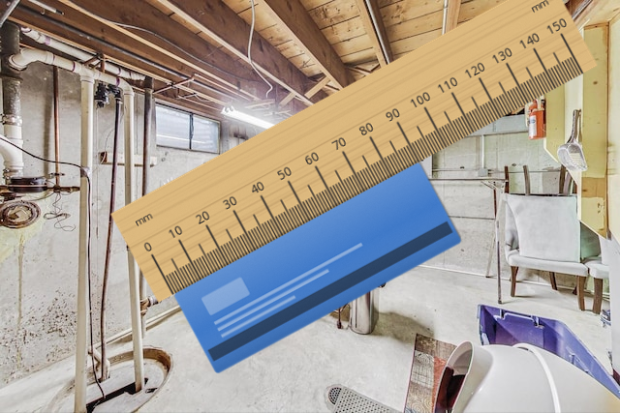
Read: 90 (mm)
